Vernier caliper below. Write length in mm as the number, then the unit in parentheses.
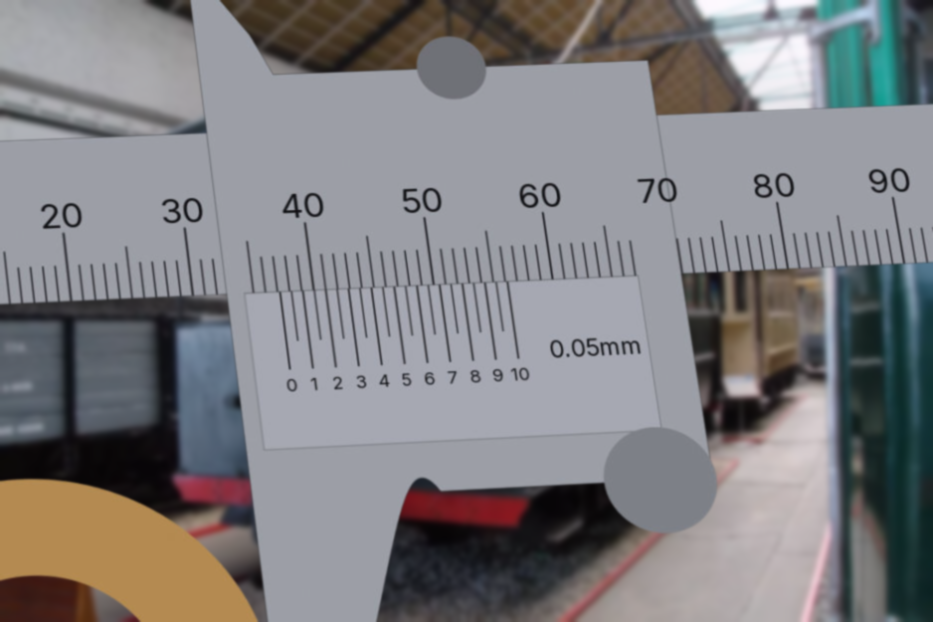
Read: 37.2 (mm)
